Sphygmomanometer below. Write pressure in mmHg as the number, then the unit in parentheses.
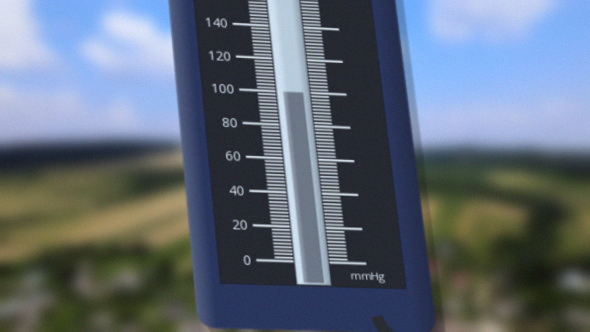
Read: 100 (mmHg)
